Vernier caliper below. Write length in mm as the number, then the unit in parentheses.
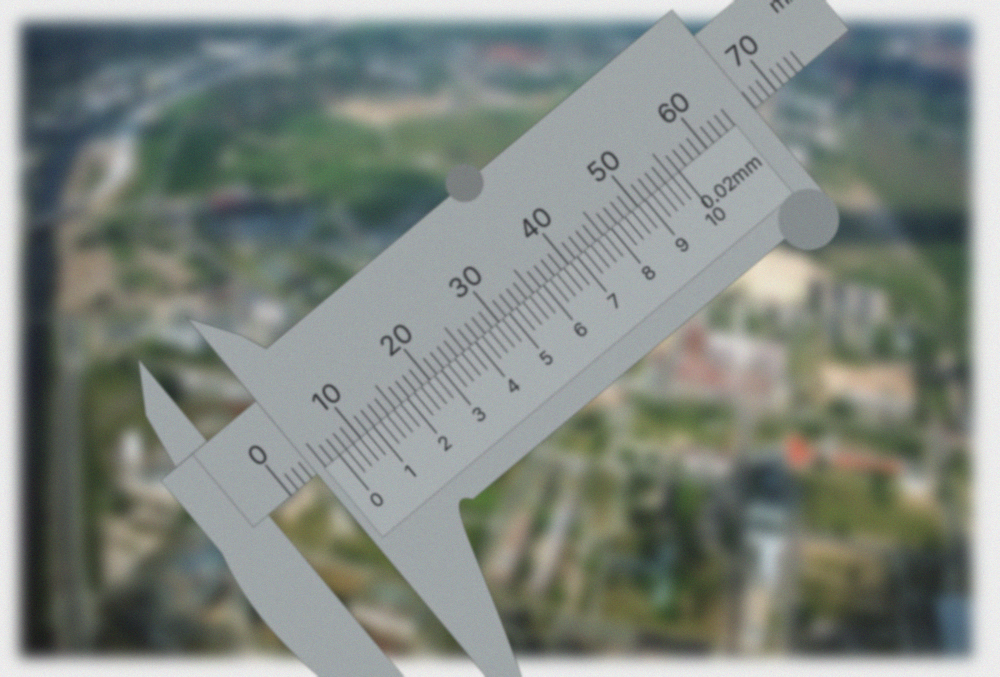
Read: 7.0 (mm)
